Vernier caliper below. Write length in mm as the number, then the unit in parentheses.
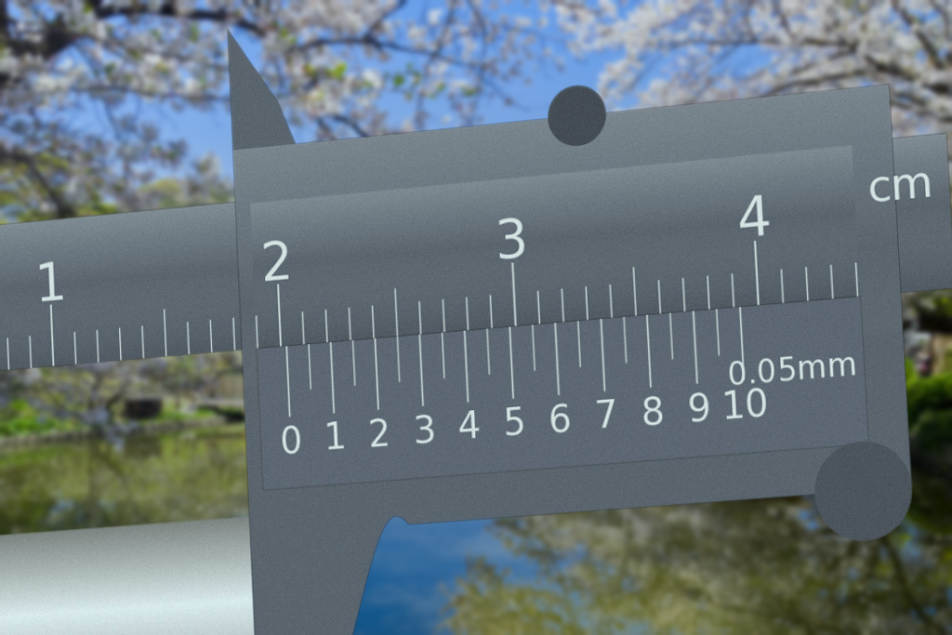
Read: 20.25 (mm)
